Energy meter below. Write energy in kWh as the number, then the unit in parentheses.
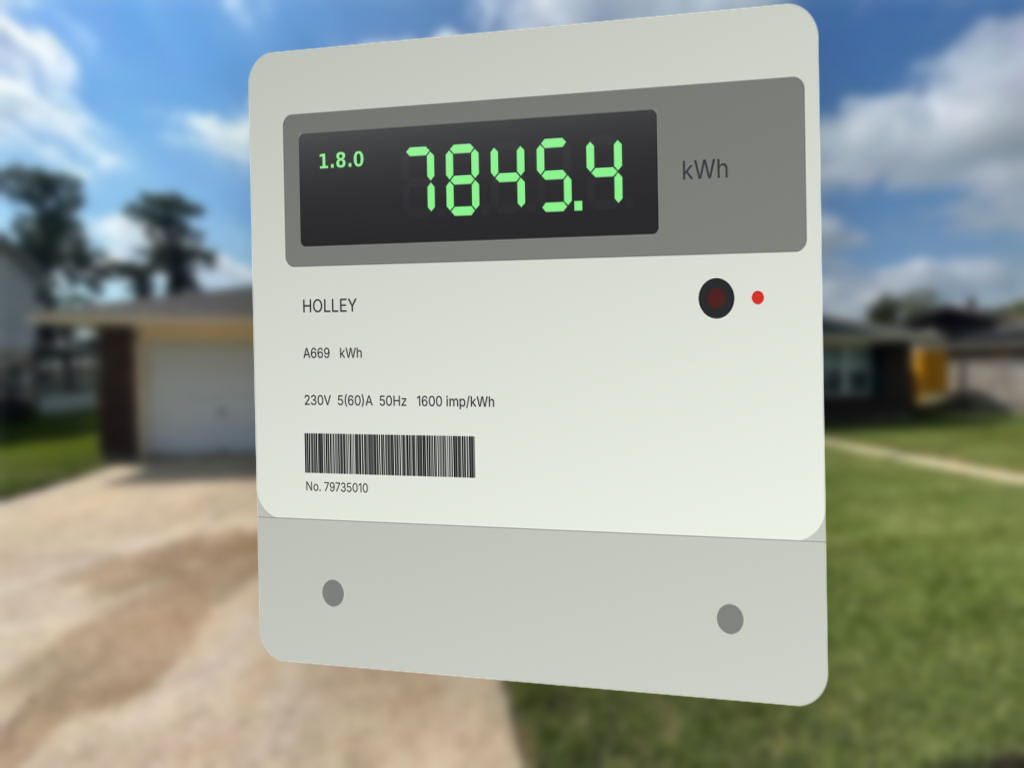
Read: 7845.4 (kWh)
